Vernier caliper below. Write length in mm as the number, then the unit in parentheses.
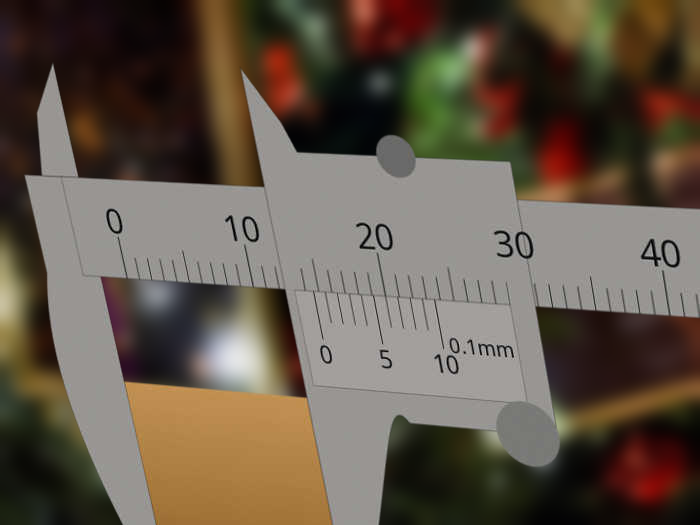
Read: 14.6 (mm)
